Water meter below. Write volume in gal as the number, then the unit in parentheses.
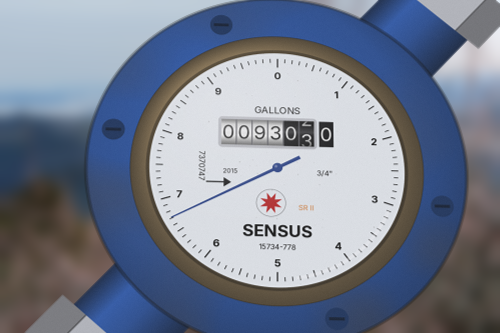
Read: 93026.7 (gal)
